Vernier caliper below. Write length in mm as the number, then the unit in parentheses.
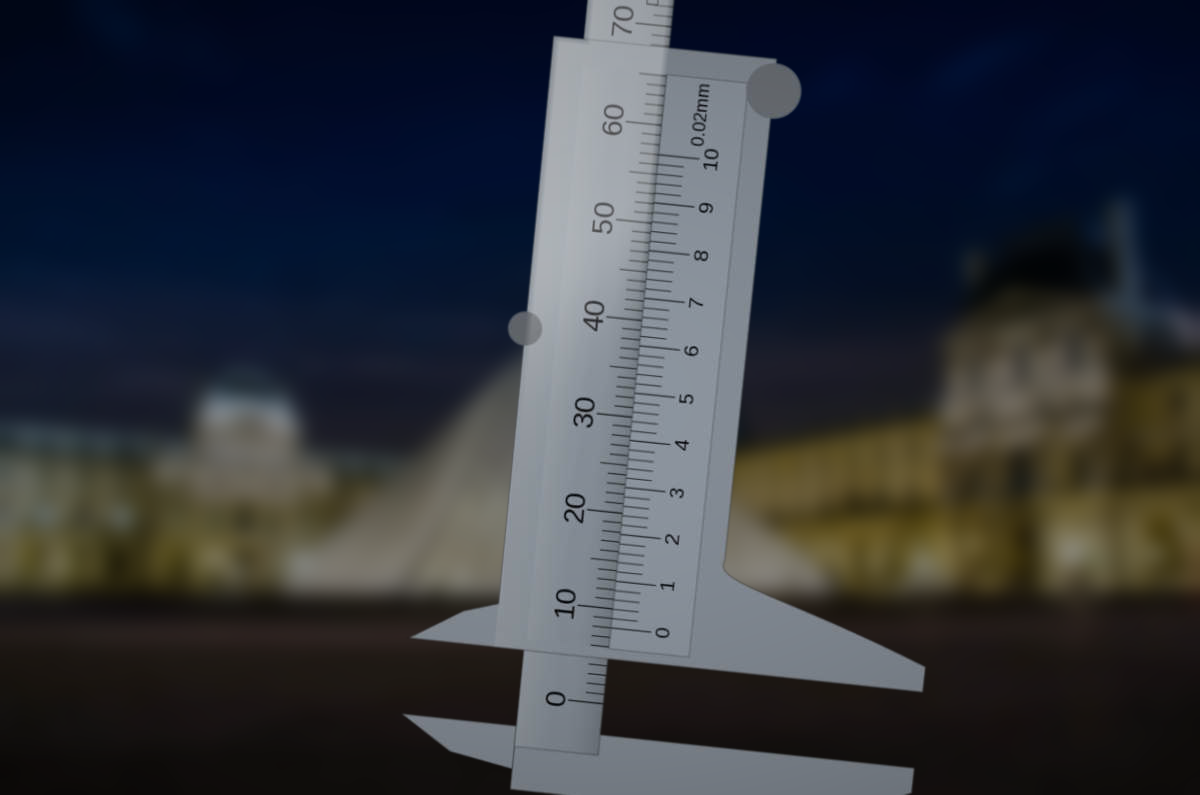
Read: 8.0 (mm)
